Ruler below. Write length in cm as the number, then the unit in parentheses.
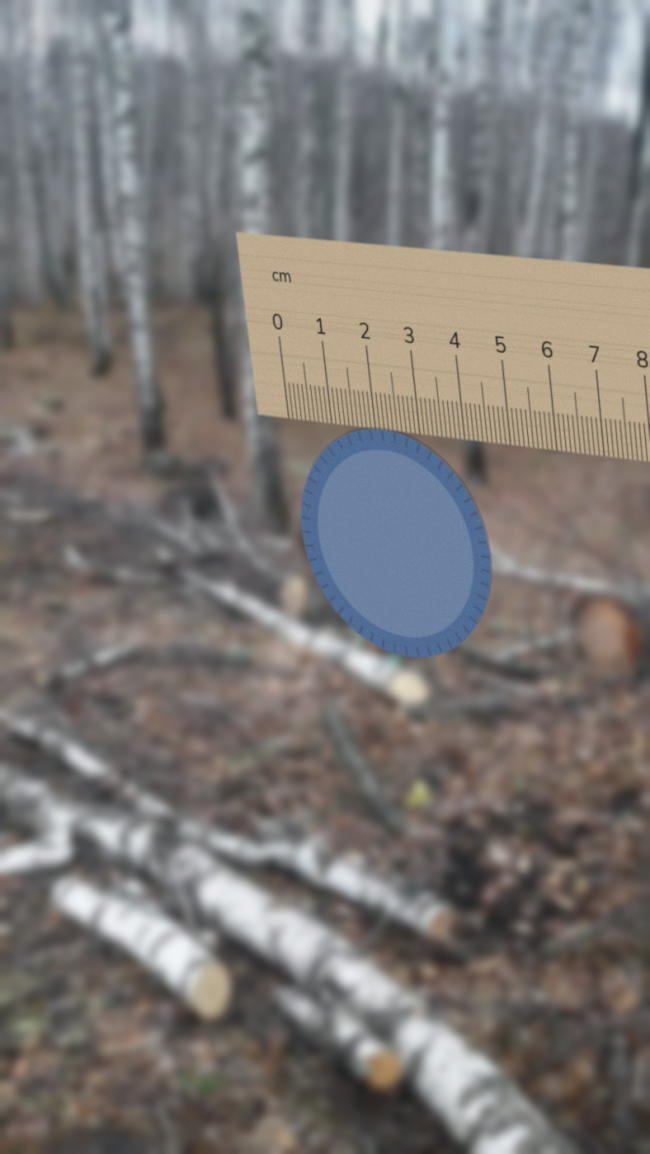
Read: 4.3 (cm)
